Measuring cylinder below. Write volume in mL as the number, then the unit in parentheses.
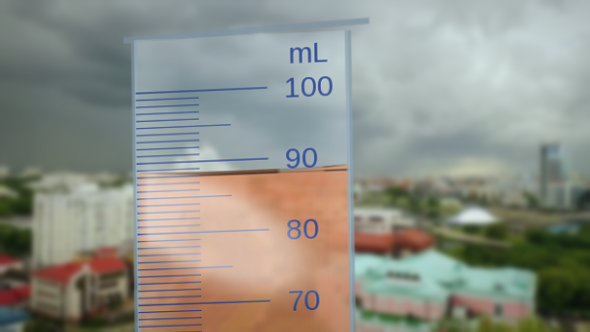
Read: 88 (mL)
